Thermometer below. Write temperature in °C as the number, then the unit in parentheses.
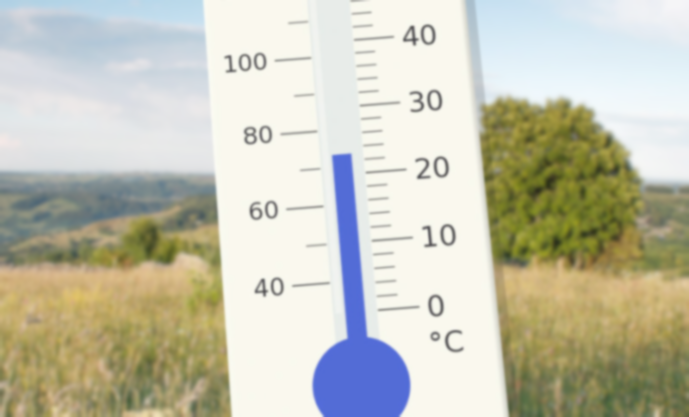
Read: 23 (°C)
